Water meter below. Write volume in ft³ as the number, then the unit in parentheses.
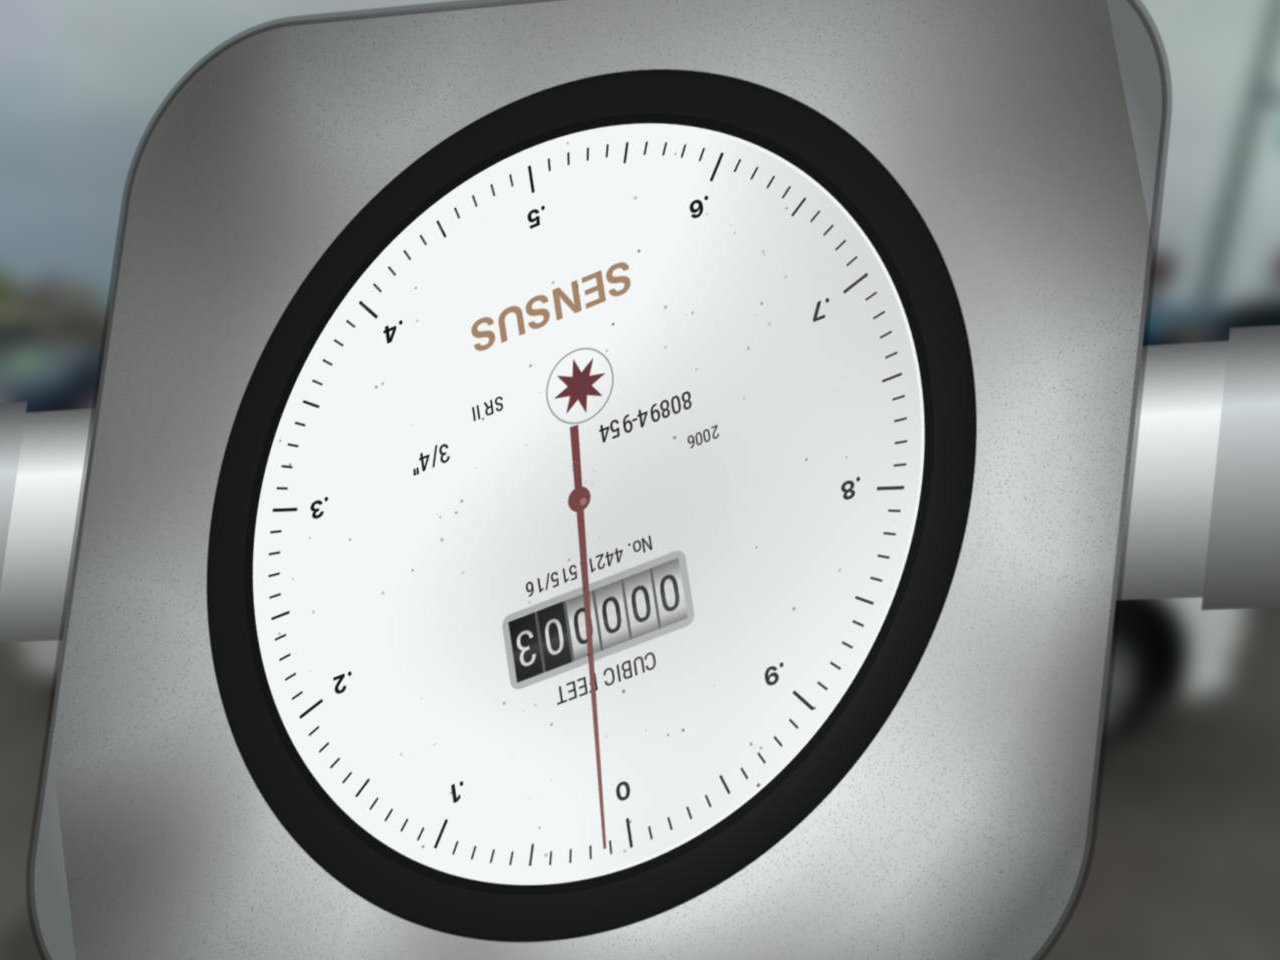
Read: 3.01 (ft³)
